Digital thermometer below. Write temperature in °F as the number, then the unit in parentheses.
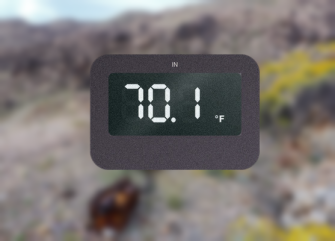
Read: 70.1 (°F)
